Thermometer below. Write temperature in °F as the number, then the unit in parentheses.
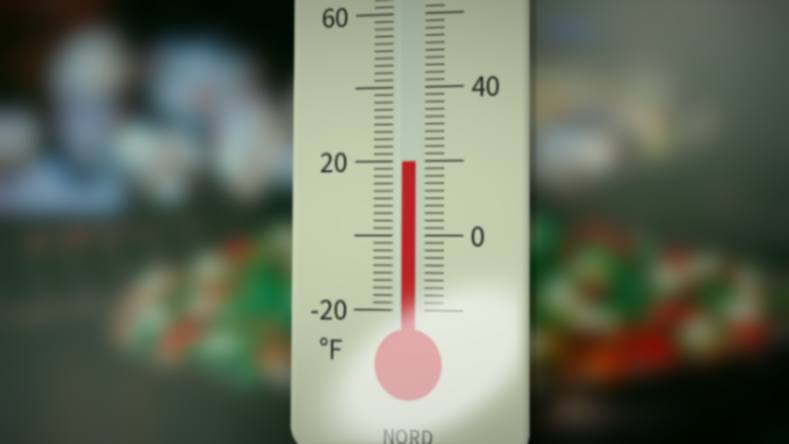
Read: 20 (°F)
